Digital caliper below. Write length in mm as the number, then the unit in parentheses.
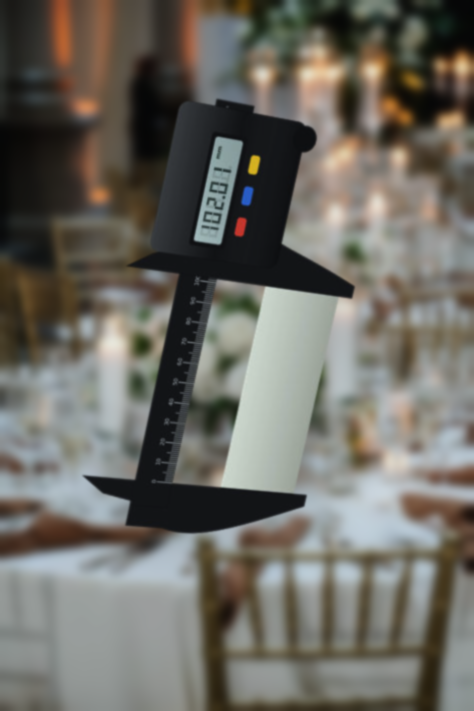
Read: 102.01 (mm)
